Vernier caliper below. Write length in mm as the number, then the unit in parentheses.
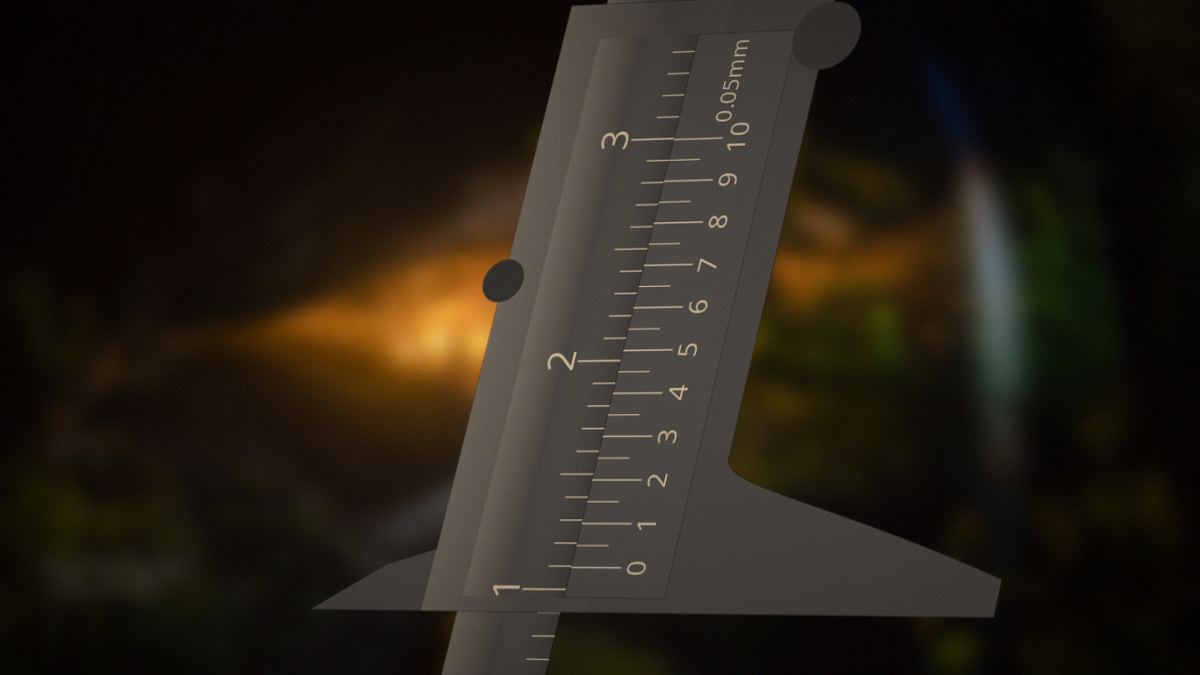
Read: 10.95 (mm)
